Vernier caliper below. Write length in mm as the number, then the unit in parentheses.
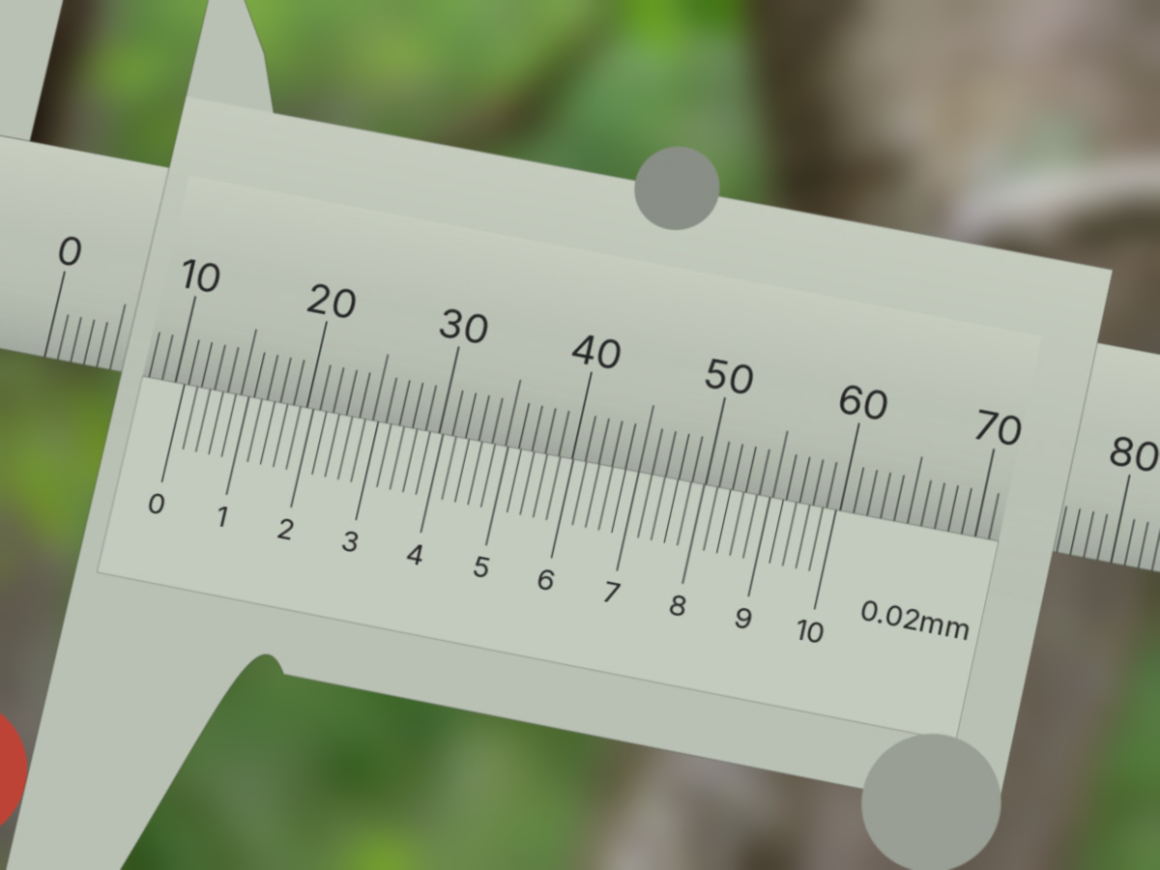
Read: 10.7 (mm)
